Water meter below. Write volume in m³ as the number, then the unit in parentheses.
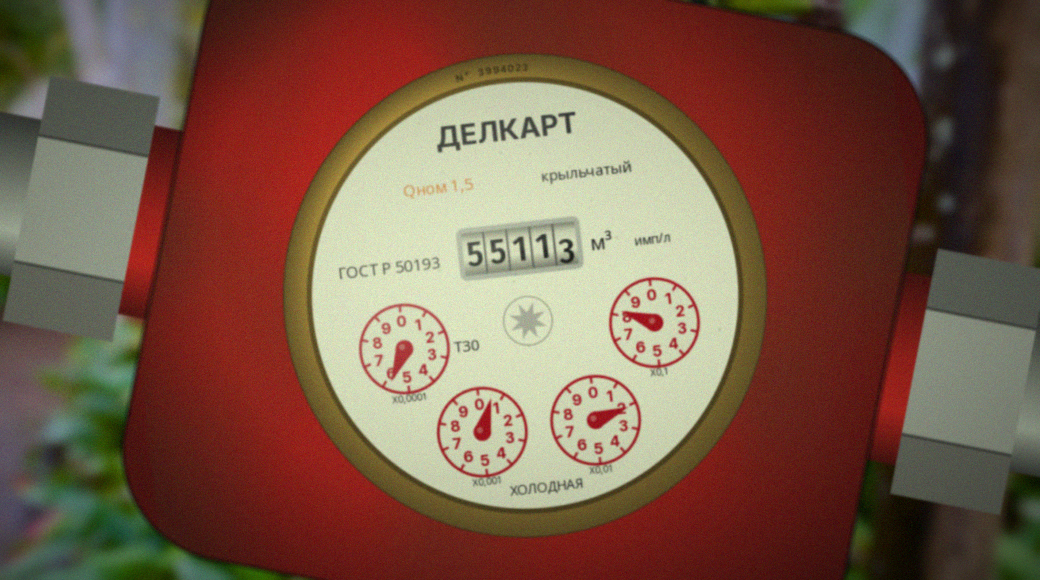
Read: 55112.8205 (m³)
